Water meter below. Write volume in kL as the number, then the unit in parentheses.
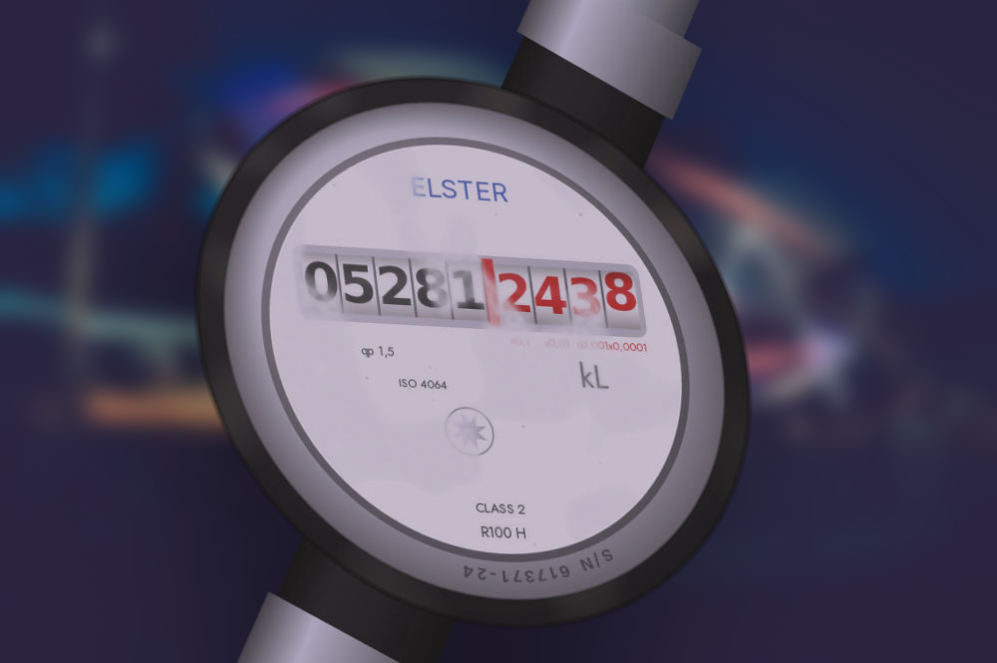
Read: 5281.2438 (kL)
